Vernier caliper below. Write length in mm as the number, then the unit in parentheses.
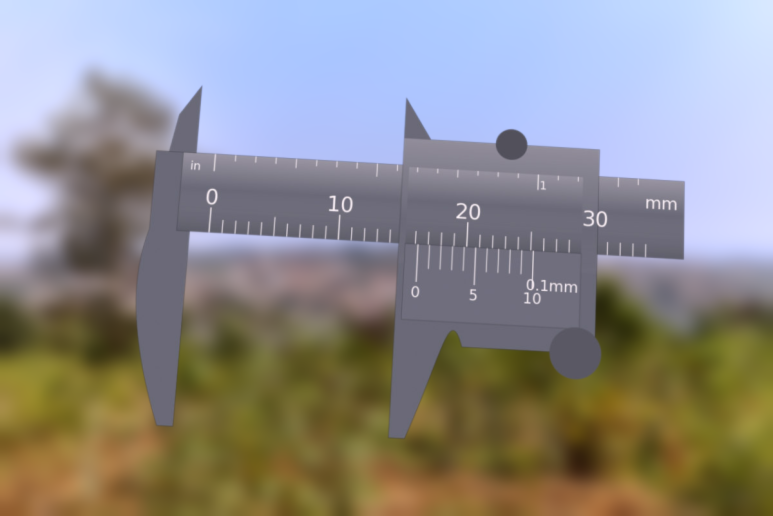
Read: 16.2 (mm)
